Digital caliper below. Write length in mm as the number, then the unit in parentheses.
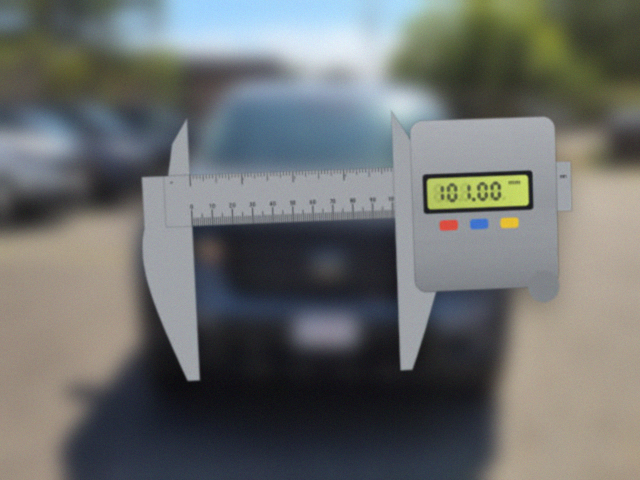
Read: 101.00 (mm)
